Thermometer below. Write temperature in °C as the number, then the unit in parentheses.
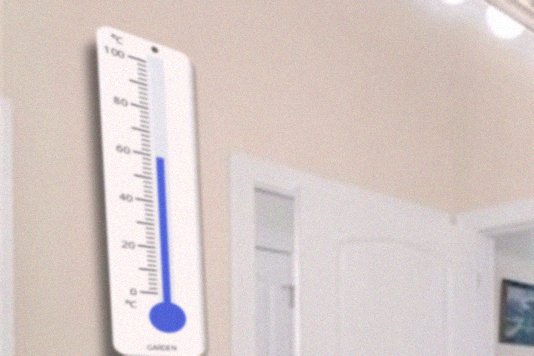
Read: 60 (°C)
